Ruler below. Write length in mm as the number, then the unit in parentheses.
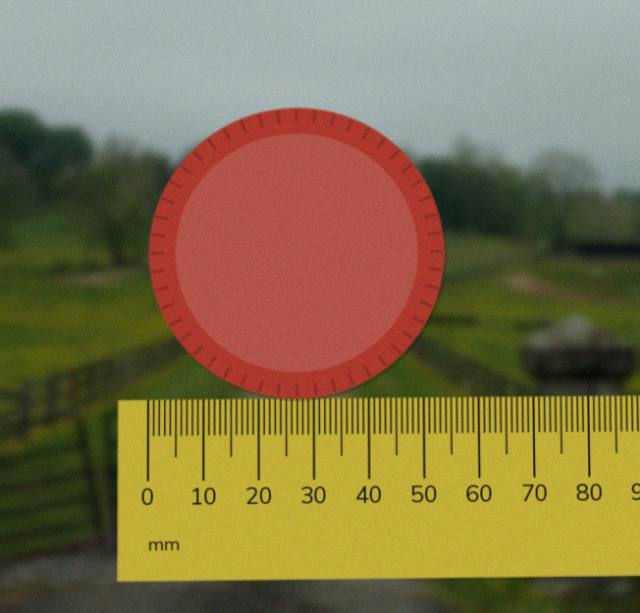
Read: 54 (mm)
